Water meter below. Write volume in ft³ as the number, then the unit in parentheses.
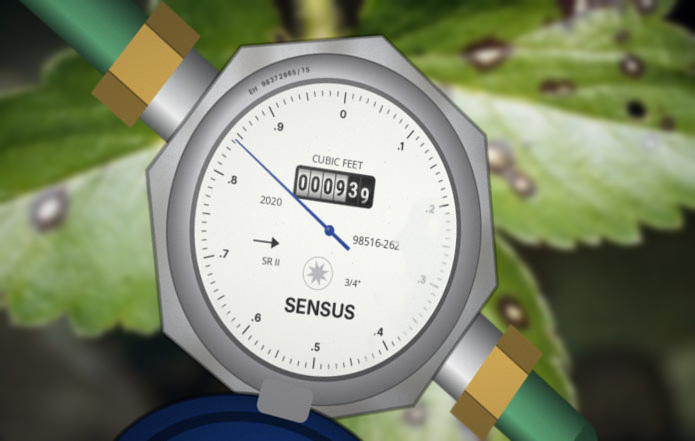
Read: 938.84 (ft³)
